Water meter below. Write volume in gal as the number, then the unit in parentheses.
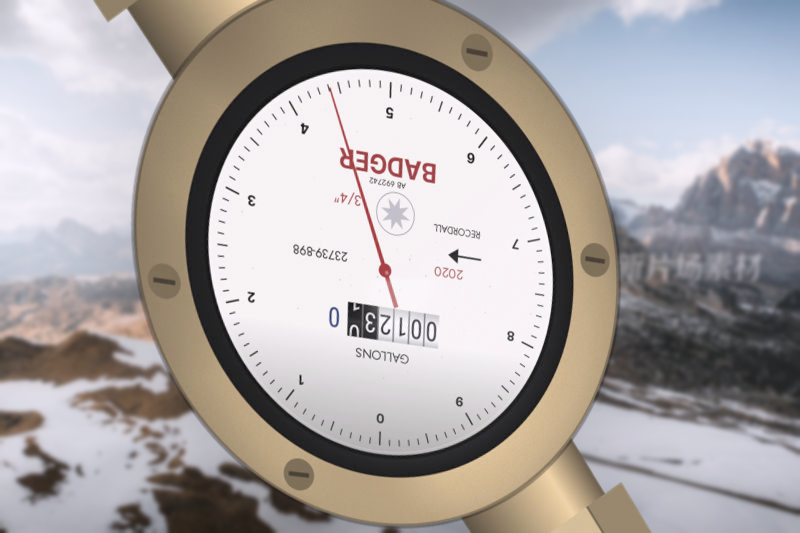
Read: 12304.4 (gal)
